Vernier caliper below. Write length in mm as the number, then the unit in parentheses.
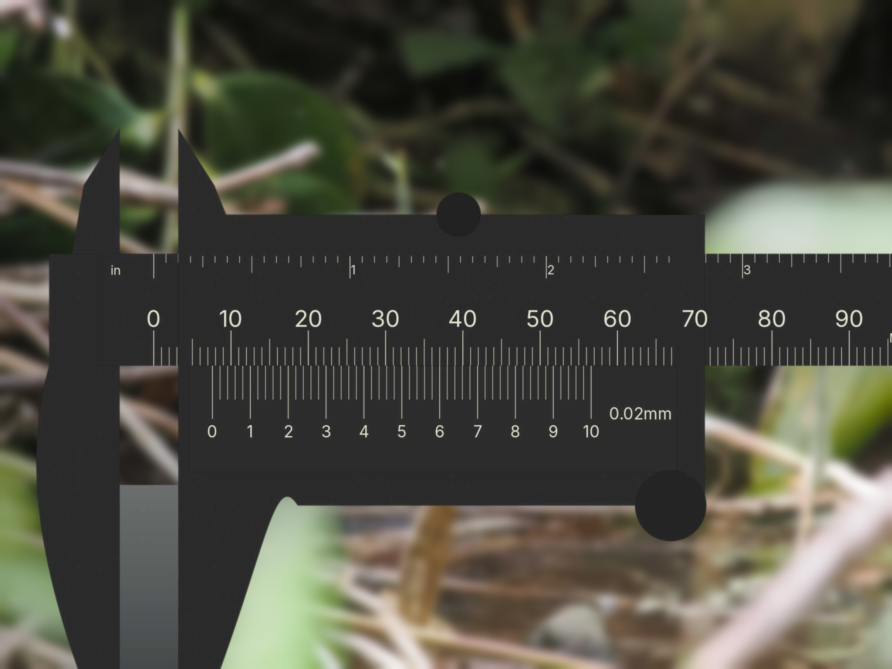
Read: 7.6 (mm)
